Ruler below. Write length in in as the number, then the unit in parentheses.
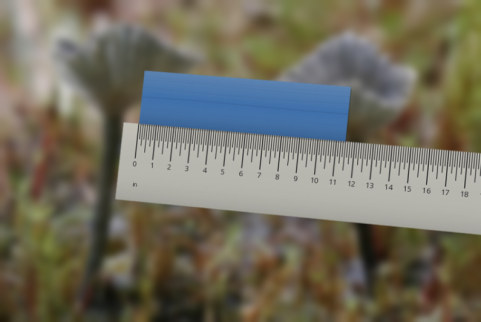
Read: 11.5 (in)
